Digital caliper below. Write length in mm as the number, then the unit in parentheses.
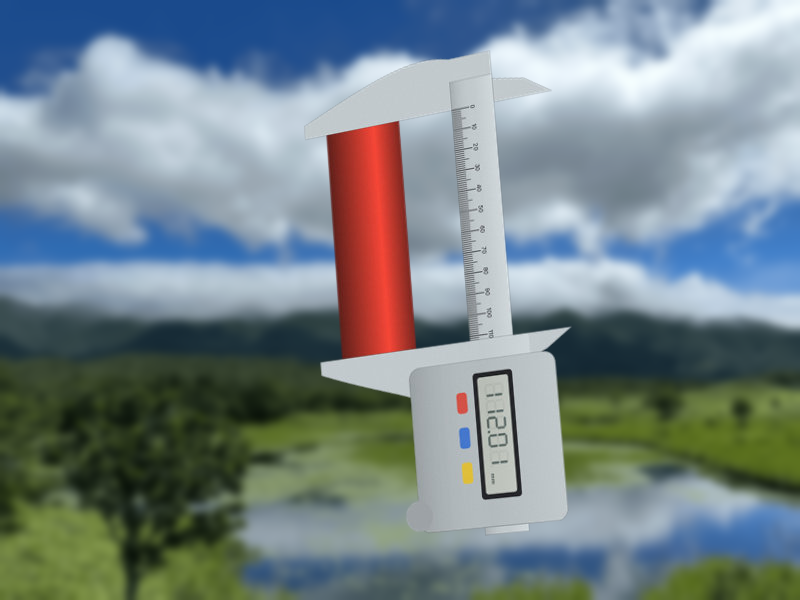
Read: 112.01 (mm)
